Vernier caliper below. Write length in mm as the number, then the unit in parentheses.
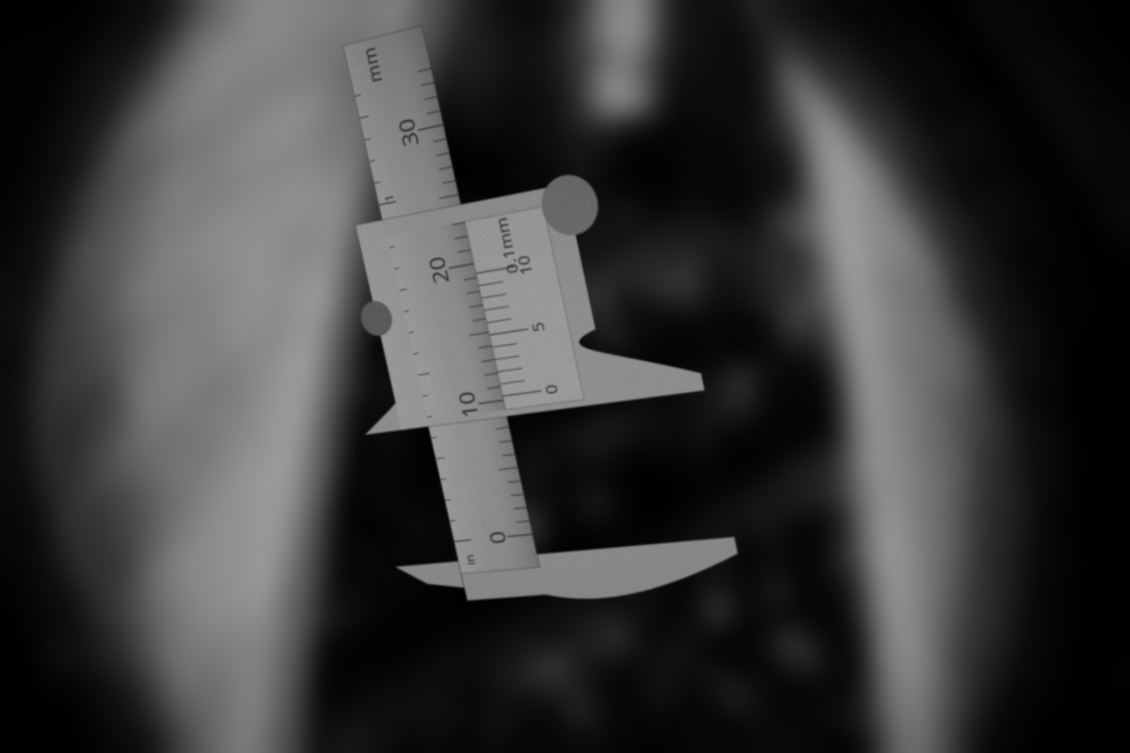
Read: 10.3 (mm)
